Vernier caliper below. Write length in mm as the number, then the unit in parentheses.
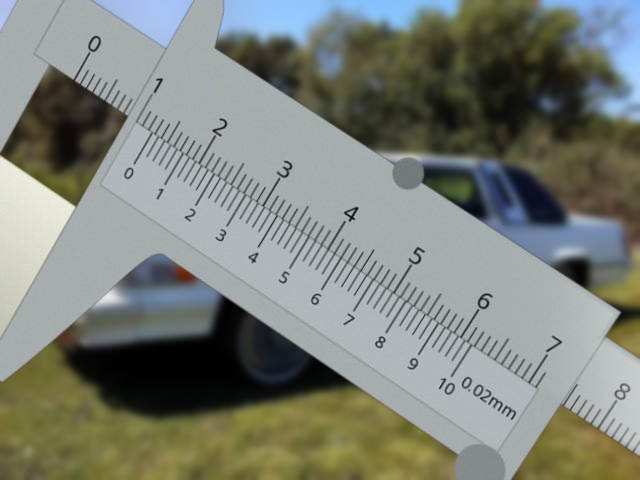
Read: 12.6 (mm)
